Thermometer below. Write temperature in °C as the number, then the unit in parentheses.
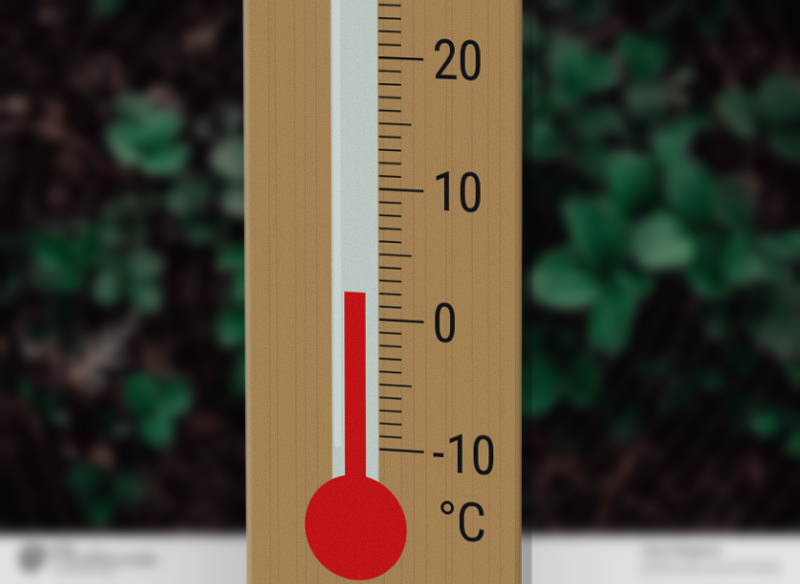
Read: 2 (°C)
